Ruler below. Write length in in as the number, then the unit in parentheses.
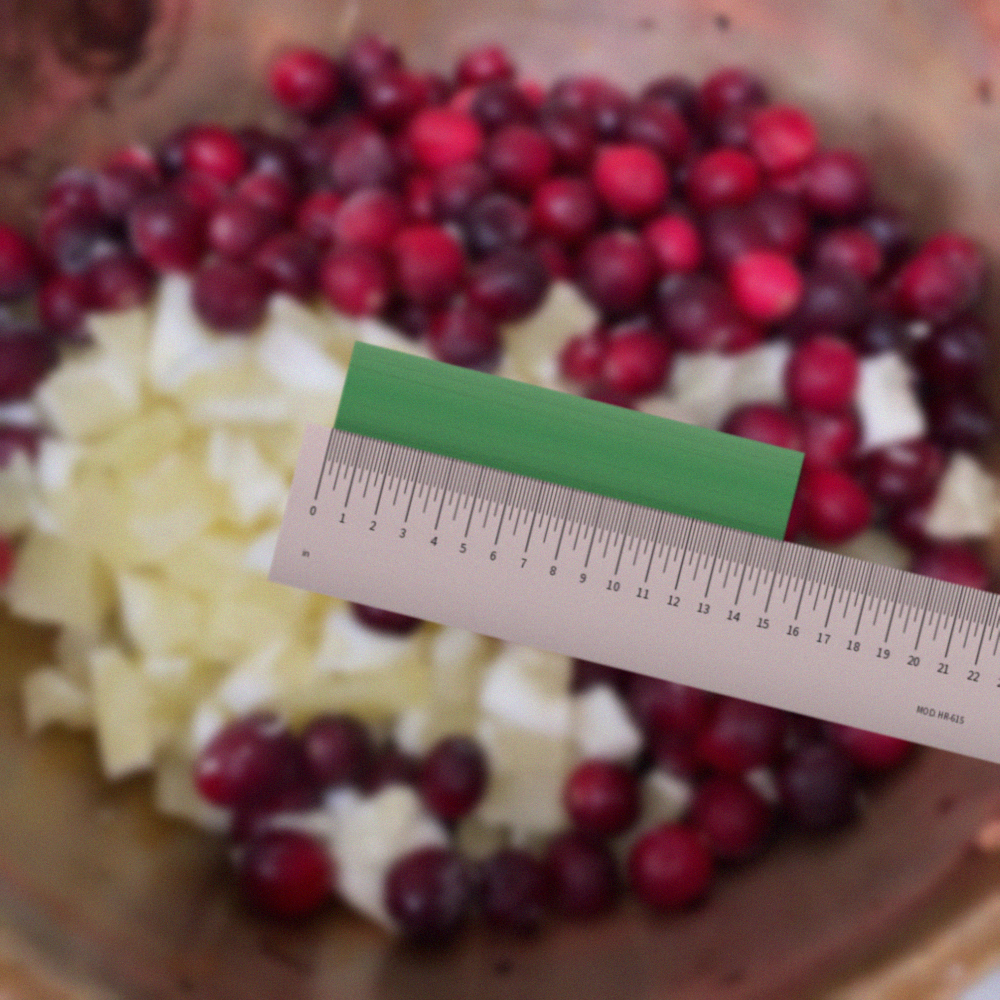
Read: 15 (in)
